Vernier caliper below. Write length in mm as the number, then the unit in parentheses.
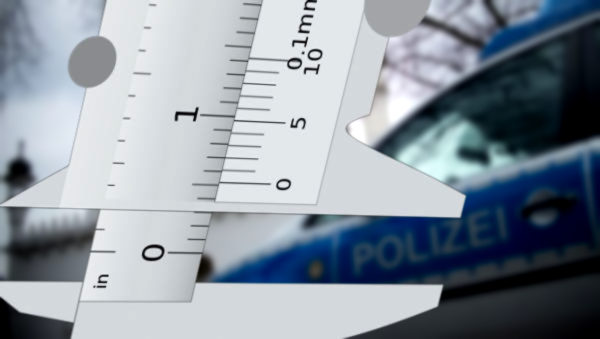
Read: 5.2 (mm)
